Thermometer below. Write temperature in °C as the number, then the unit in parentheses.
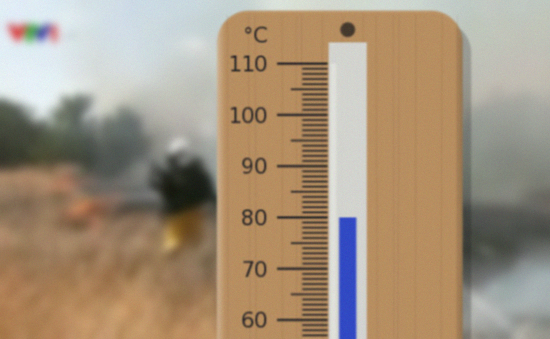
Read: 80 (°C)
